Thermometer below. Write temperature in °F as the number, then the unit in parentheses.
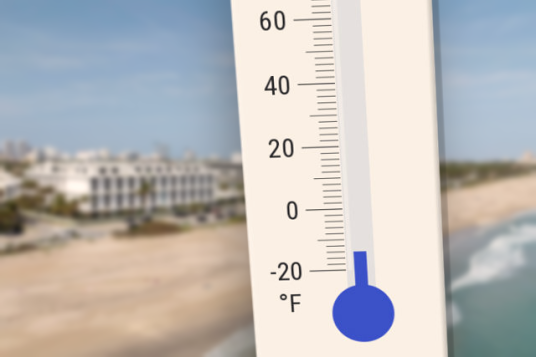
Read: -14 (°F)
